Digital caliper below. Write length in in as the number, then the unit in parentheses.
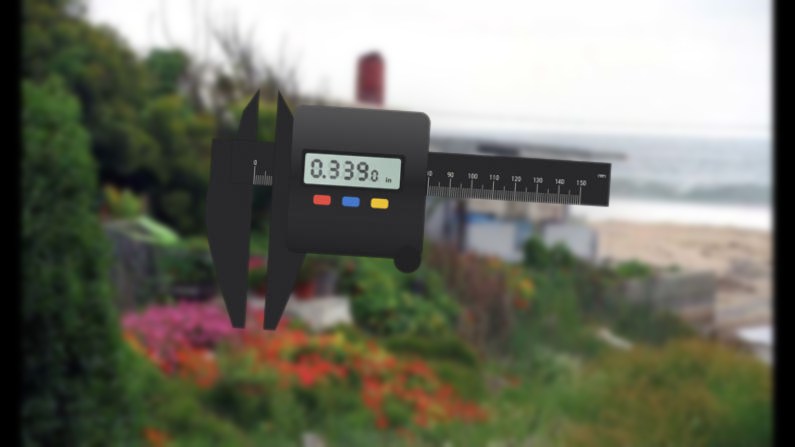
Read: 0.3390 (in)
